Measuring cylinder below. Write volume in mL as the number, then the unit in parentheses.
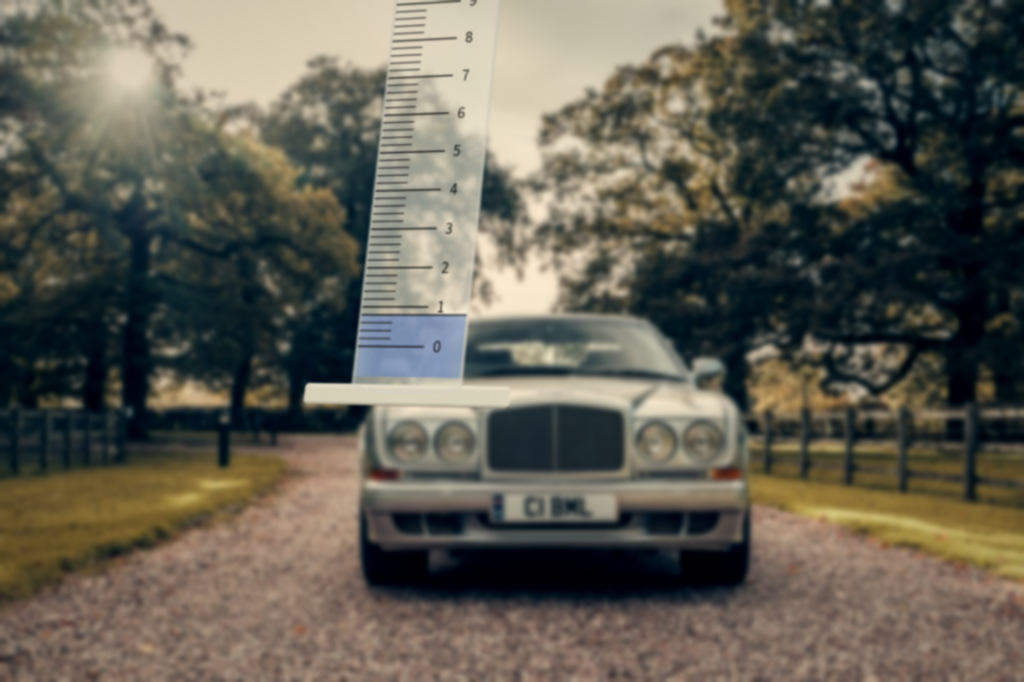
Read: 0.8 (mL)
